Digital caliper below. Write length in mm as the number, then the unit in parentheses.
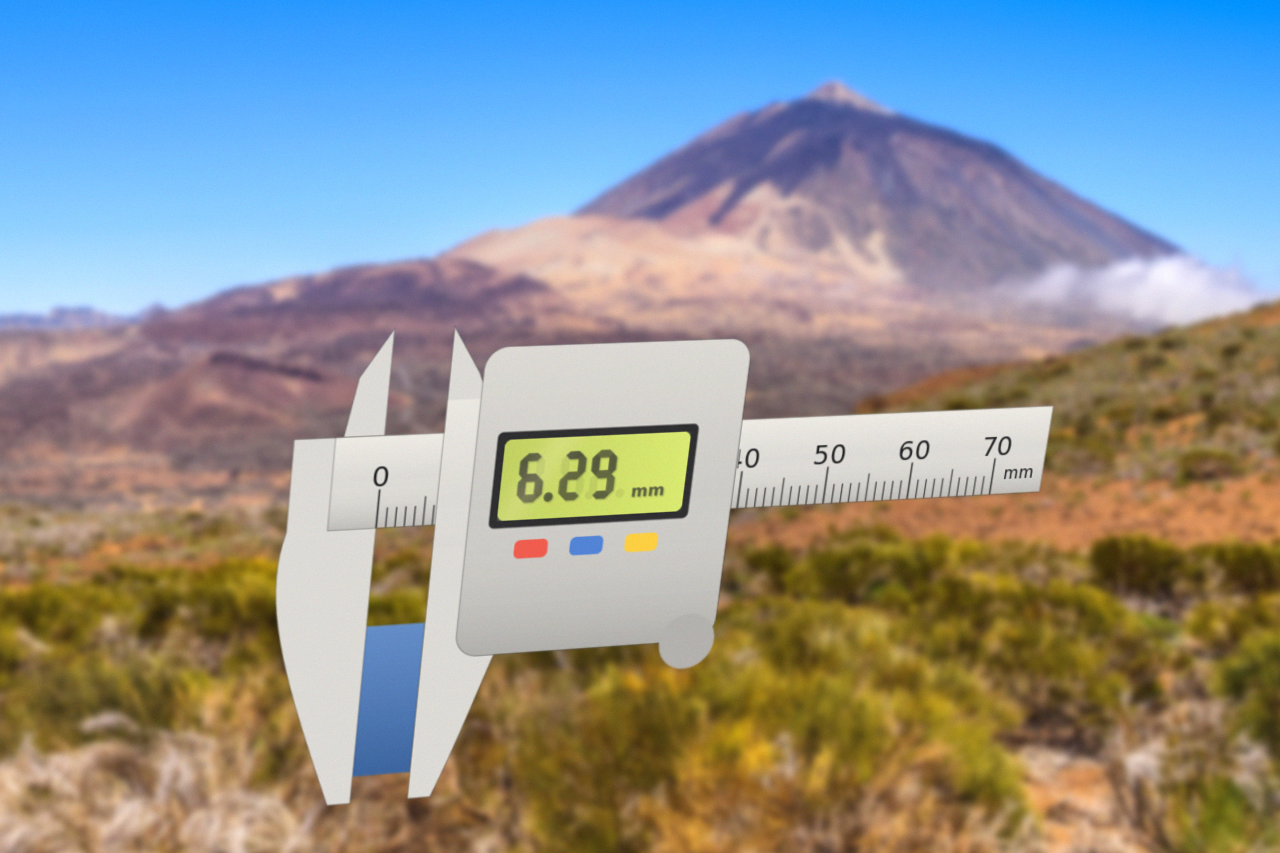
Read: 6.29 (mm)
